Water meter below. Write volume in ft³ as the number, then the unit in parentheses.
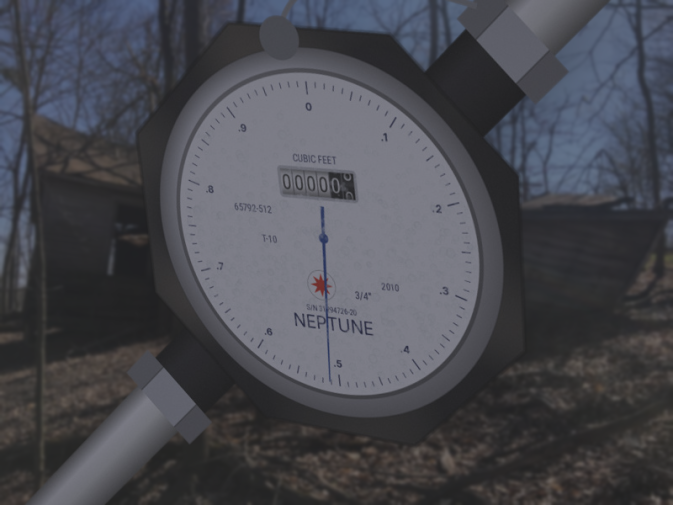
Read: 8.51 (ft³)
